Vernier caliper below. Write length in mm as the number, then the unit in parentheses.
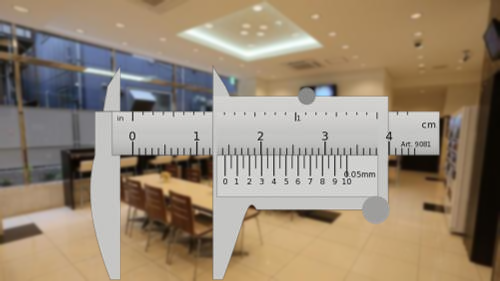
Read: 14.4 (mm)
